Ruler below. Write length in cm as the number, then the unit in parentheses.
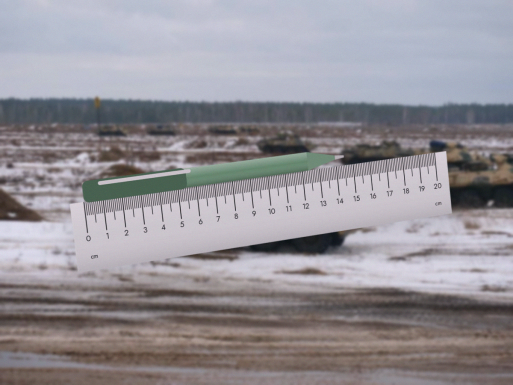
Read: 14.5 (cm)
